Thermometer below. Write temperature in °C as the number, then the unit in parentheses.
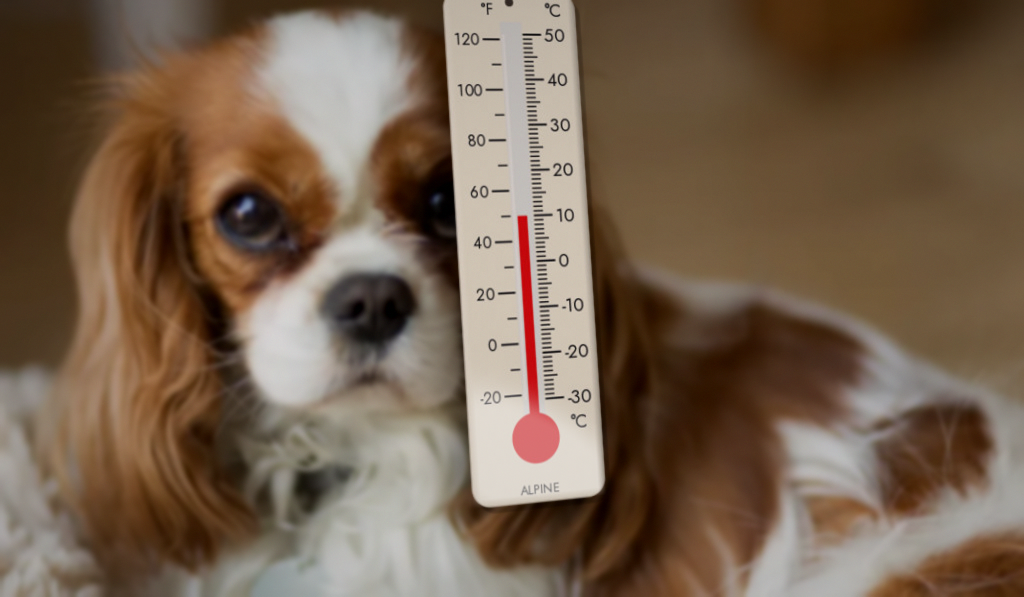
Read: 10 (°C)
